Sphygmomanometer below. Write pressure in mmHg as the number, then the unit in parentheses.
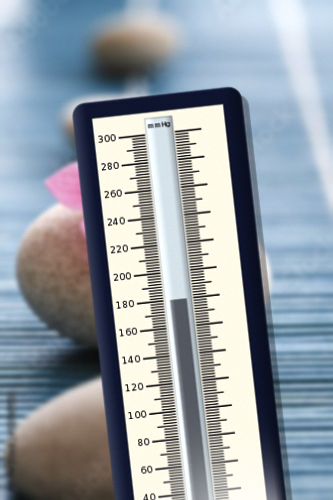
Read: 180 (mmHg)
